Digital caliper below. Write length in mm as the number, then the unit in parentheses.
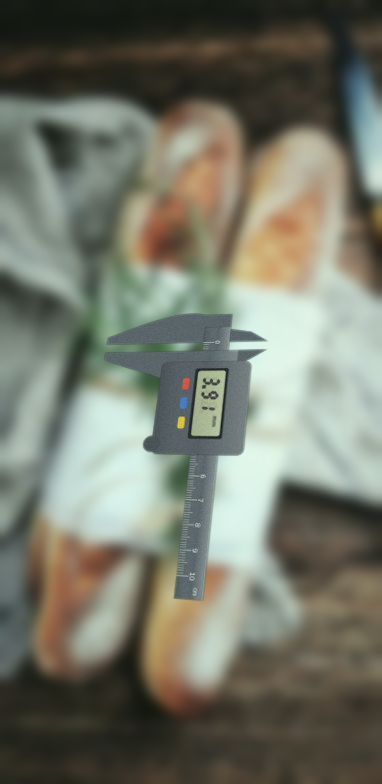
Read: 3.91 (mm)
